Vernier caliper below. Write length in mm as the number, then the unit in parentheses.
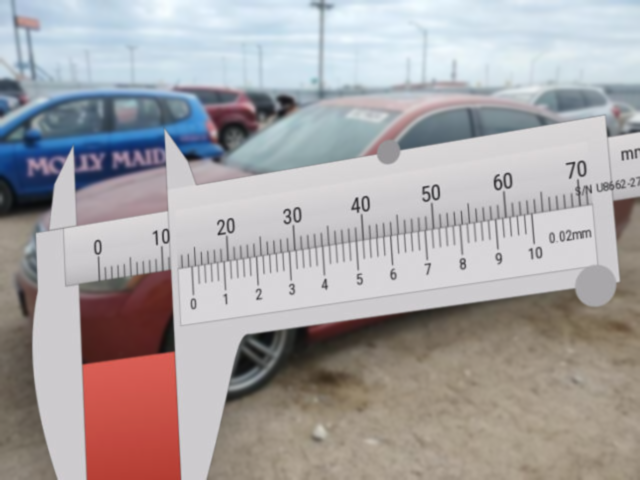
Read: 14.5 (mm)
